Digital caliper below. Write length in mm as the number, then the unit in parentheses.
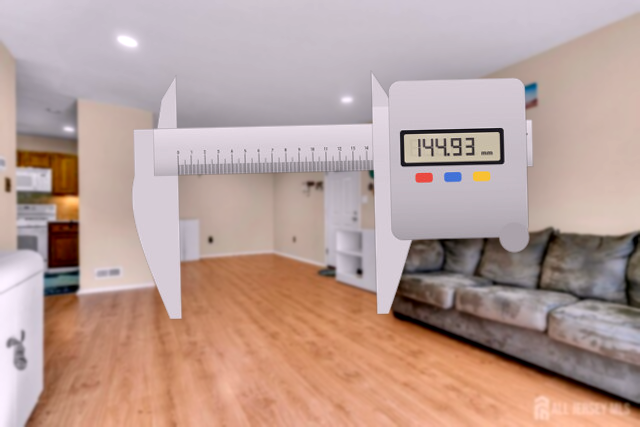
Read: 144.93 (mm)
